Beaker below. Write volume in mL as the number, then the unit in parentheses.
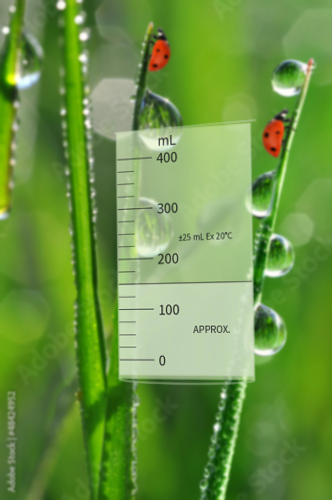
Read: 150 (mL)
